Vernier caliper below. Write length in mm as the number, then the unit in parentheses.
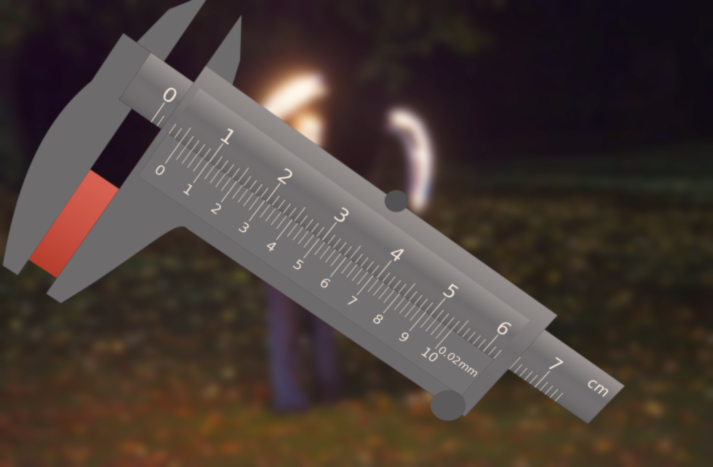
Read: 5.0 (mm)
